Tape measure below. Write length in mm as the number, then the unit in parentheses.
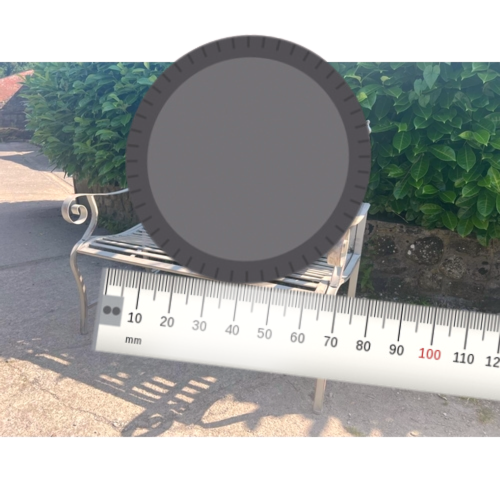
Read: 75 (mm)
